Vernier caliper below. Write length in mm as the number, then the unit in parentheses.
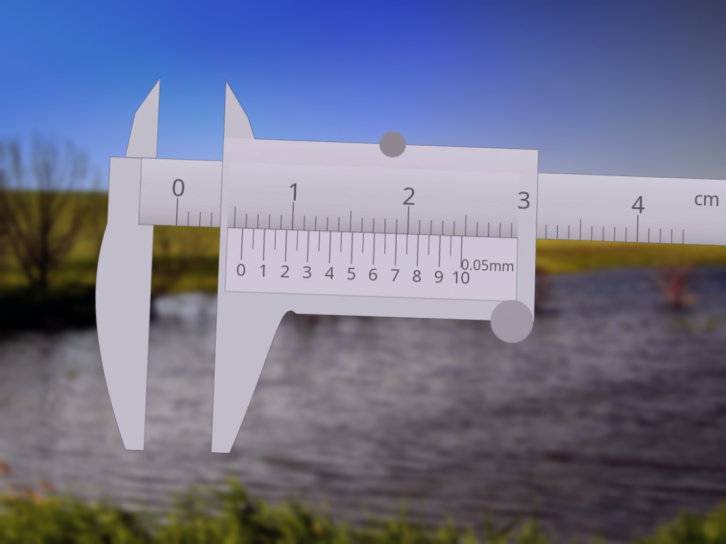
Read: 5.7 (mm)
